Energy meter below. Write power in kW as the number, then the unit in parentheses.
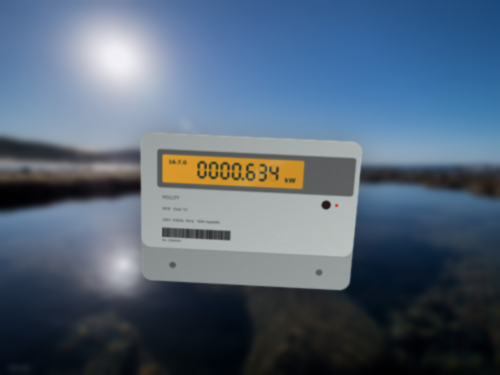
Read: 0.634 (kW)
